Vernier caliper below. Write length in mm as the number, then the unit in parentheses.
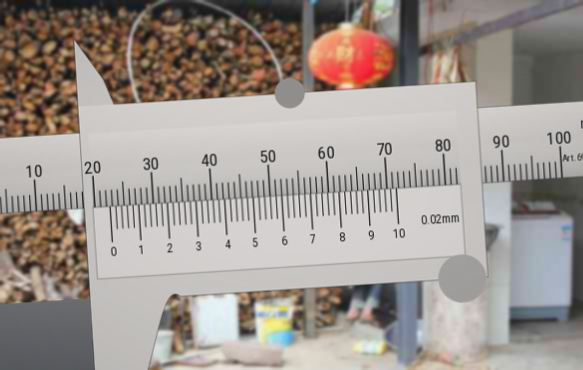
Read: 22.6 (mm)
